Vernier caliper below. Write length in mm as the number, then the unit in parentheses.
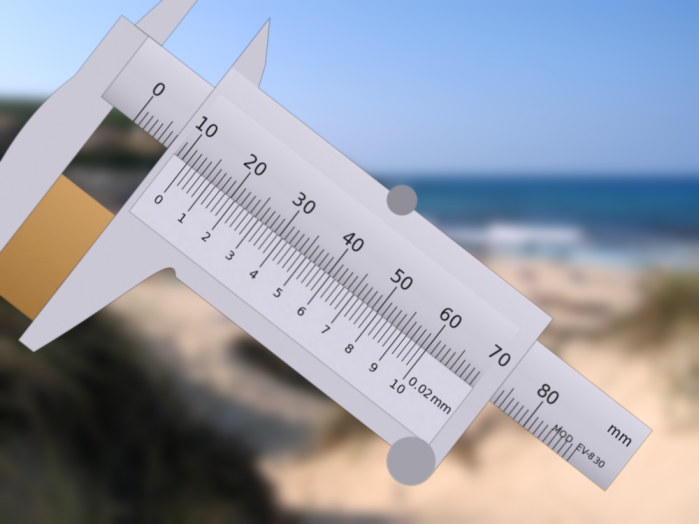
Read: 11.0 (mm)
